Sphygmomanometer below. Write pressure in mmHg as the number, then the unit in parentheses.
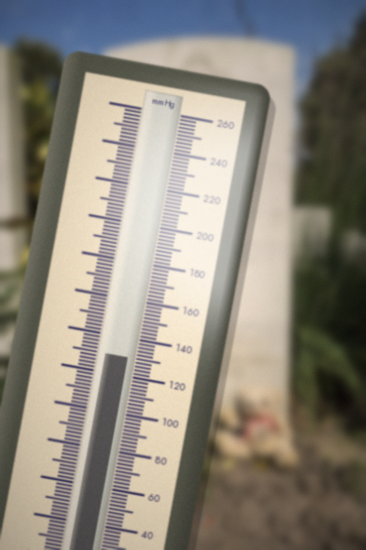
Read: 130 (mmHg)
